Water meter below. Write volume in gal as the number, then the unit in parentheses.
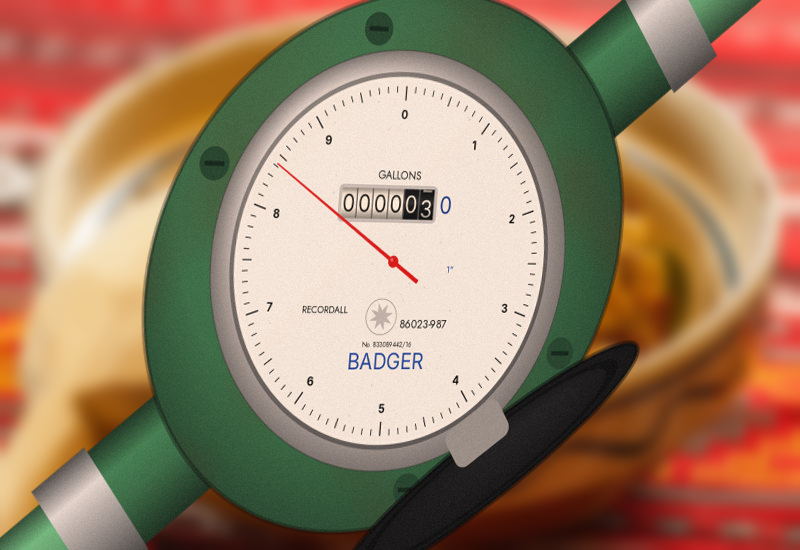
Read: 28.4 (gal)
